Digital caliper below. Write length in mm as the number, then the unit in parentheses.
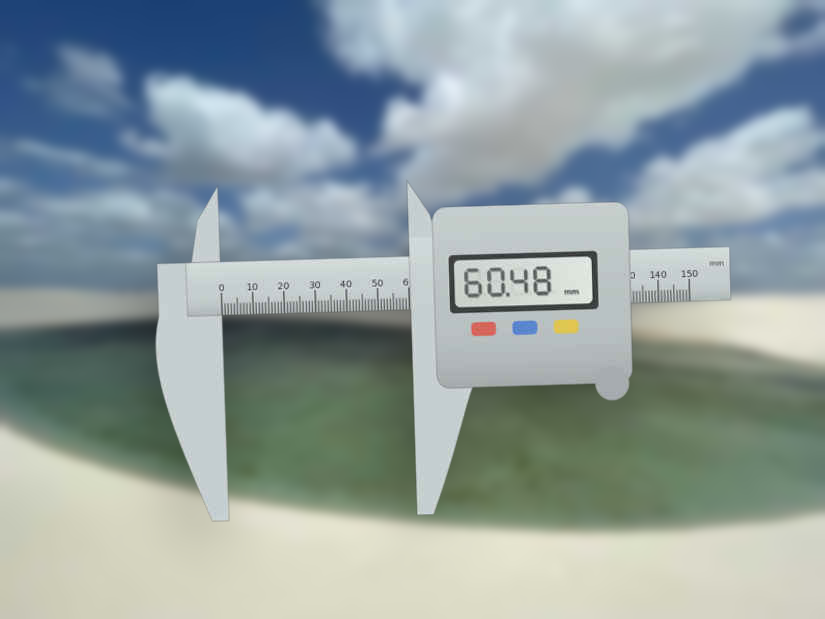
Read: 60.48 (mm)
